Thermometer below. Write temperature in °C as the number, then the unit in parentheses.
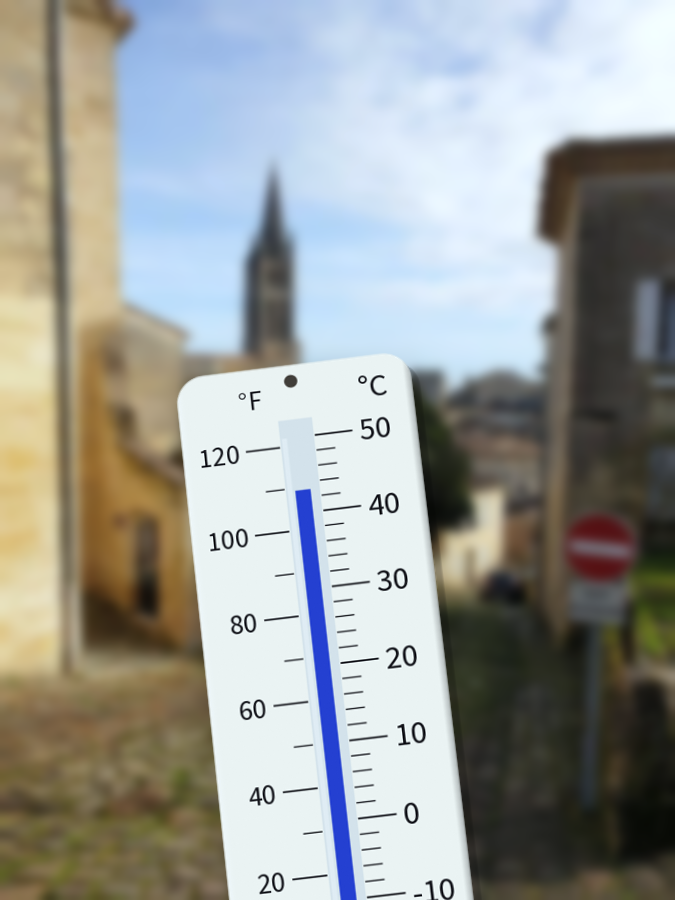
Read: 43 (°C)
